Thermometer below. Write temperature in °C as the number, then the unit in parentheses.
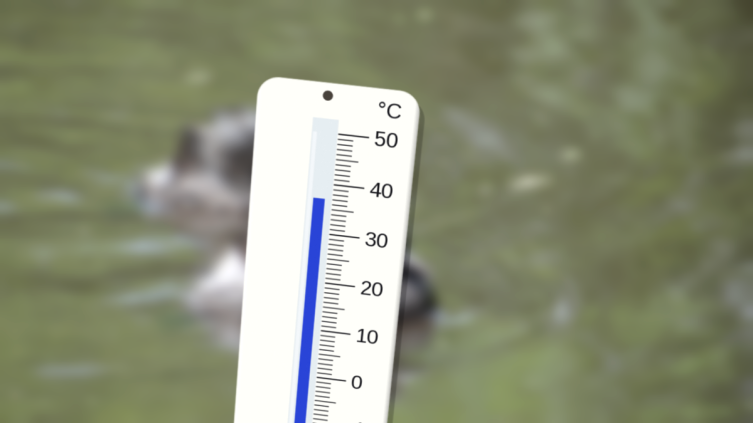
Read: 37 (°C)
